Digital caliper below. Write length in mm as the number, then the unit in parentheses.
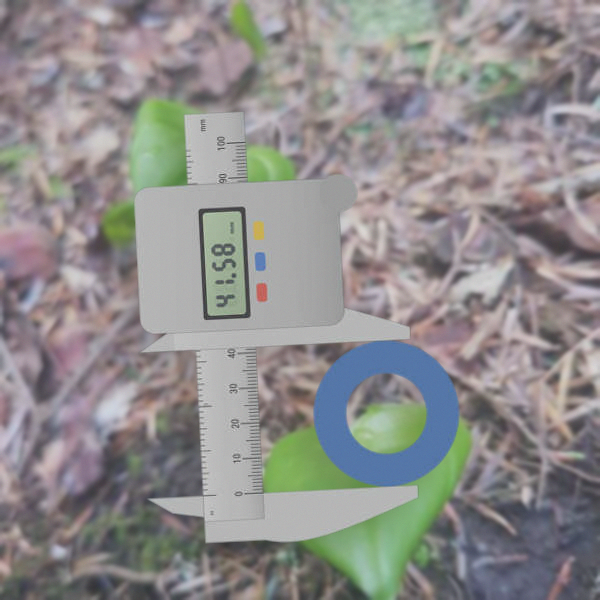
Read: 41.58 (mm)
